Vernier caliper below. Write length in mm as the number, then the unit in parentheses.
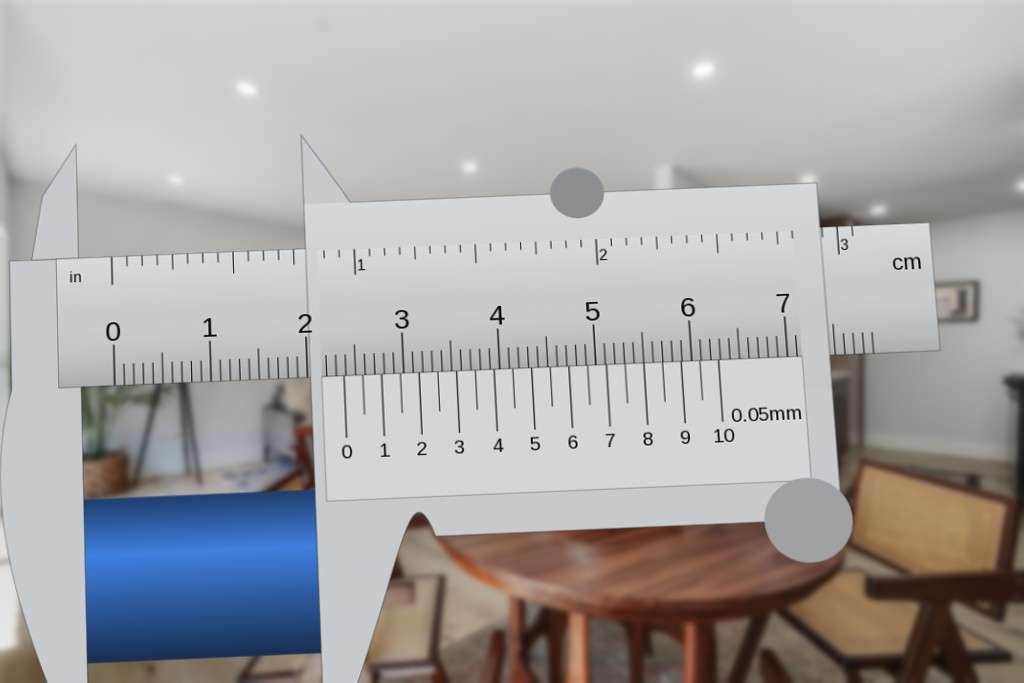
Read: 23.8 (mm)
